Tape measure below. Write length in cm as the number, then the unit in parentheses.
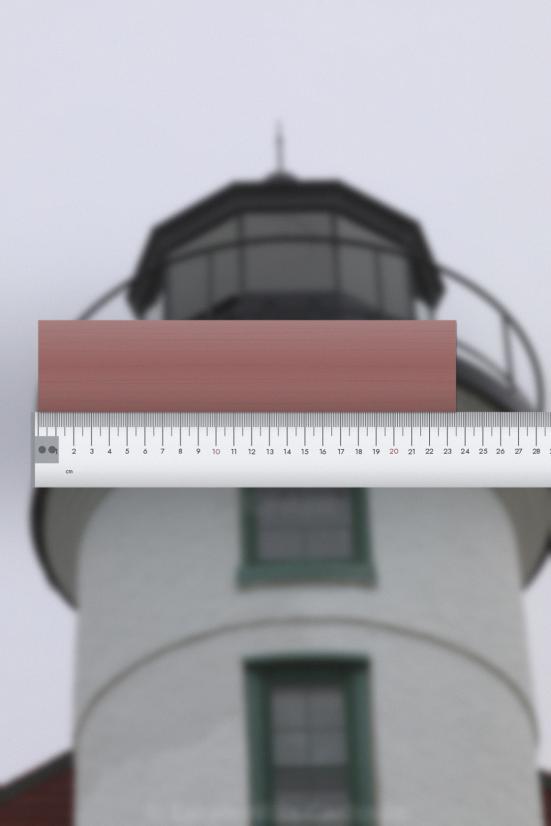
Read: 23.5 (cm)
